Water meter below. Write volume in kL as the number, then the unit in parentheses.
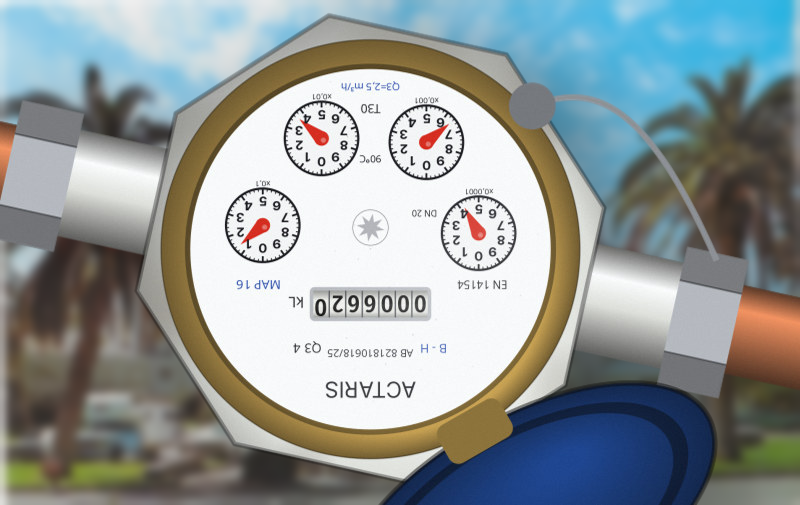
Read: 6620.1364 (kL)
